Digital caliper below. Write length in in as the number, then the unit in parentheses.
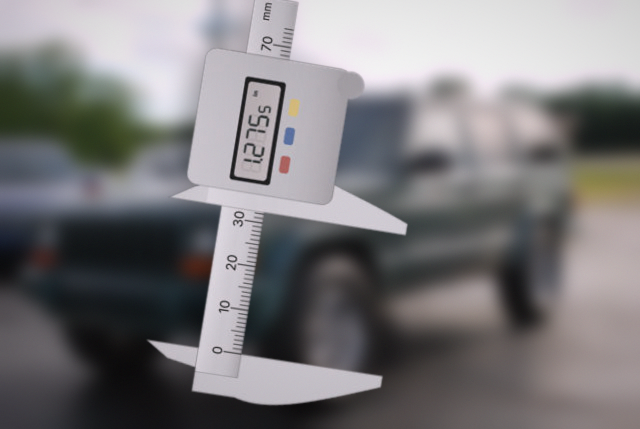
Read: 1.2755 (in)
